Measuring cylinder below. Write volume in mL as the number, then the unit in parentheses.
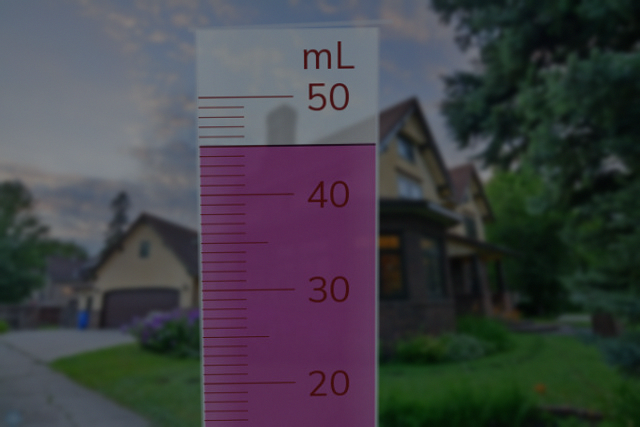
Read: 45 (mL)
